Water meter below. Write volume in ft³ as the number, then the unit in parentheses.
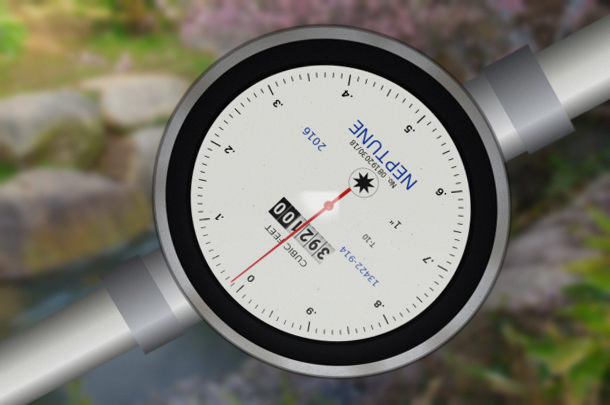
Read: 392100.01 (ft³)
